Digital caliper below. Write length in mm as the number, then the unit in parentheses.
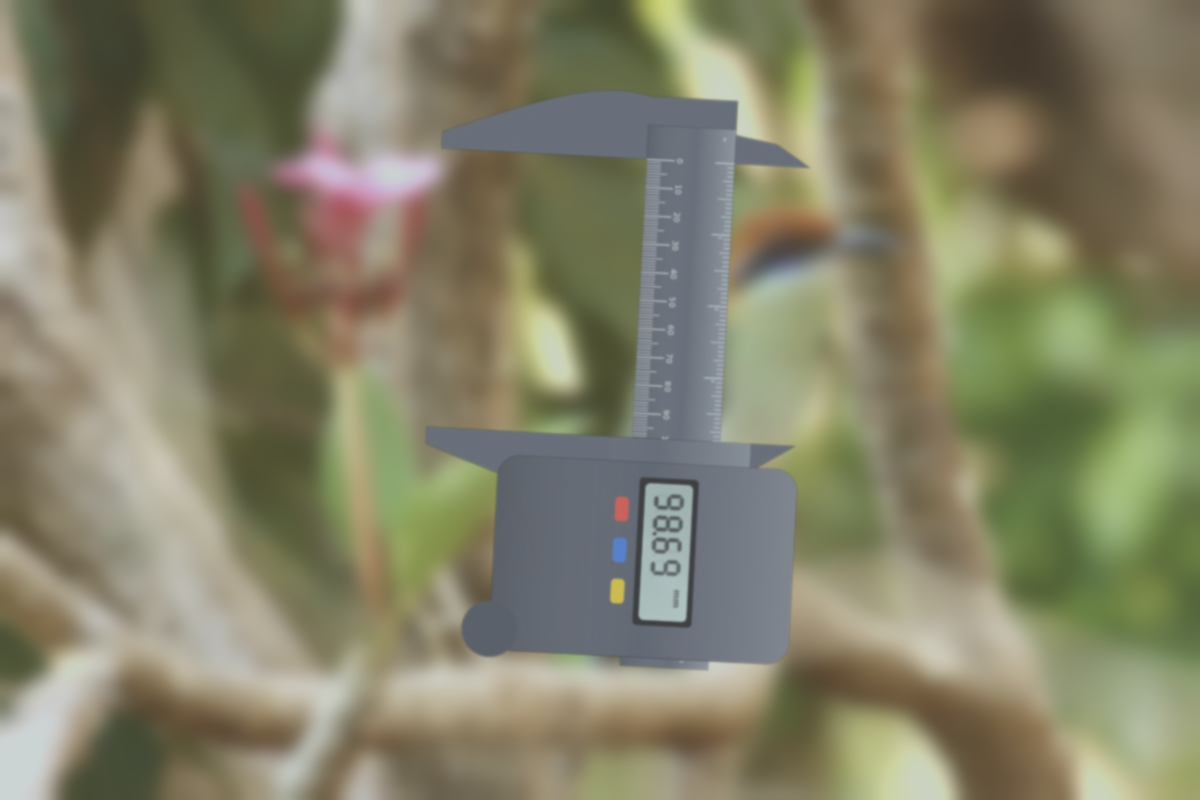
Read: 98.69 (mm)
